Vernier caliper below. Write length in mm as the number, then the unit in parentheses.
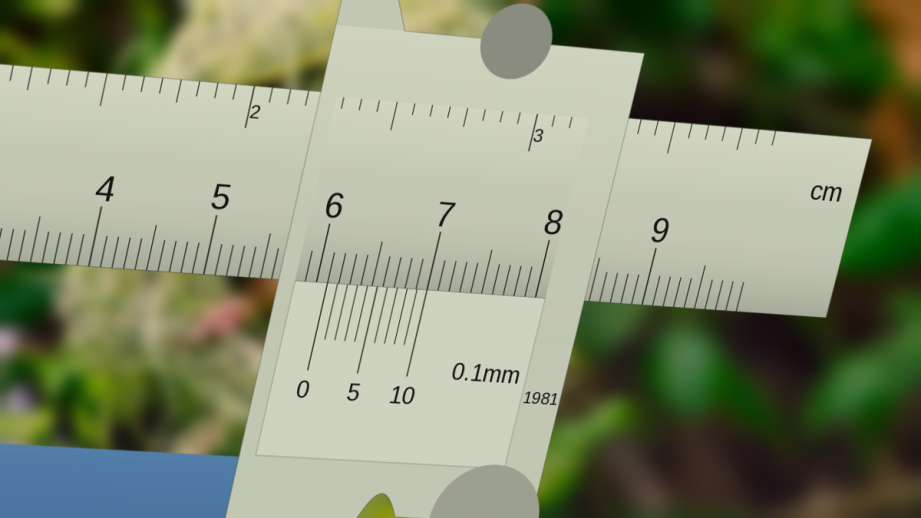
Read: 61.0 (mm)
